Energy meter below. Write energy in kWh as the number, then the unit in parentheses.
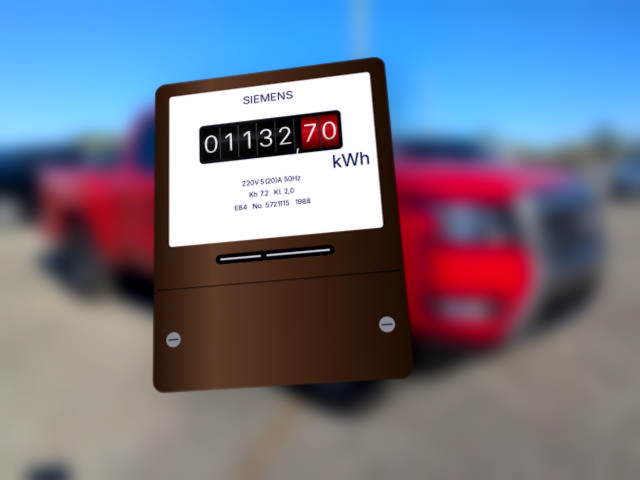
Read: 1132.70 (kWh)
